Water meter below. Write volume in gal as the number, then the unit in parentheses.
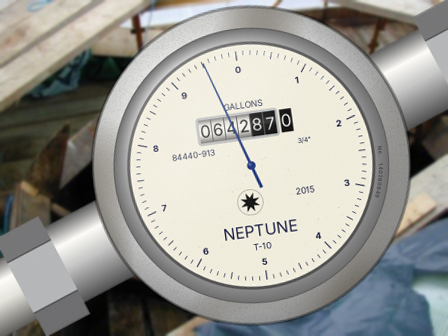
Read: 642869.5 (gal)
